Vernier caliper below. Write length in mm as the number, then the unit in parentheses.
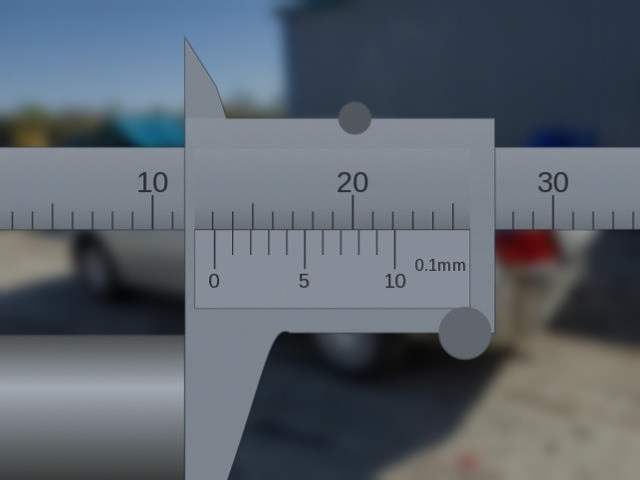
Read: 13.1 (mm)
